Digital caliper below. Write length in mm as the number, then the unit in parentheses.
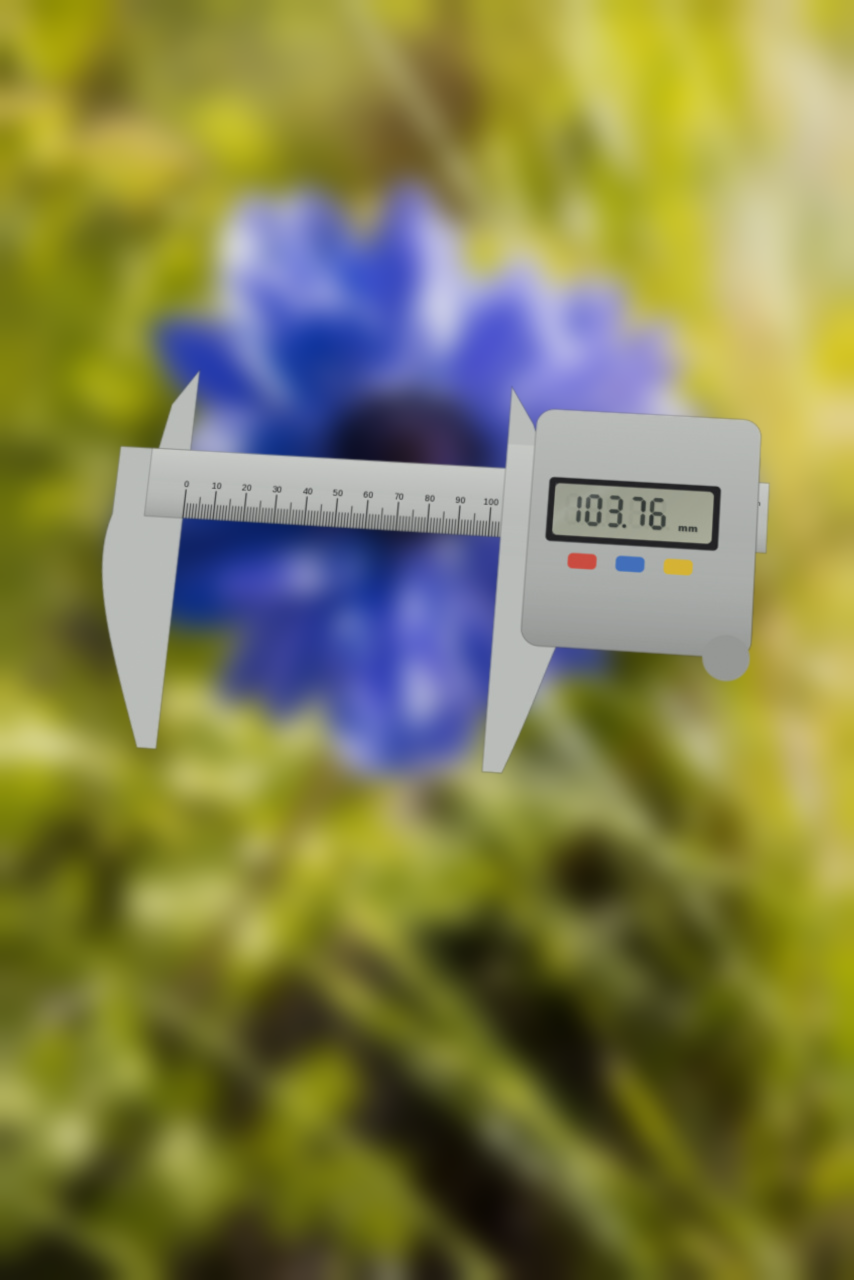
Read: 103.76 (mm)
